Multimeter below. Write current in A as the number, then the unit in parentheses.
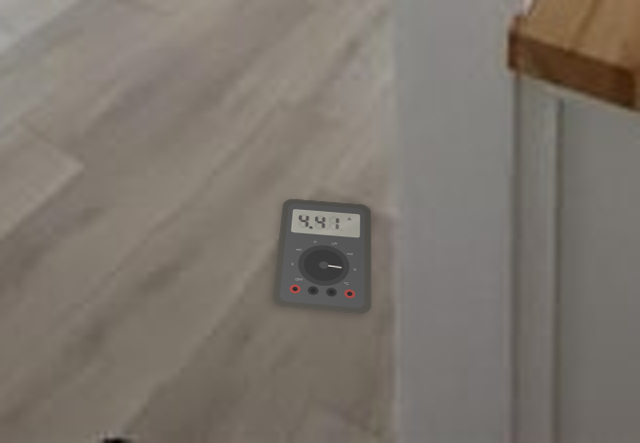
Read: 4.41 (A)
